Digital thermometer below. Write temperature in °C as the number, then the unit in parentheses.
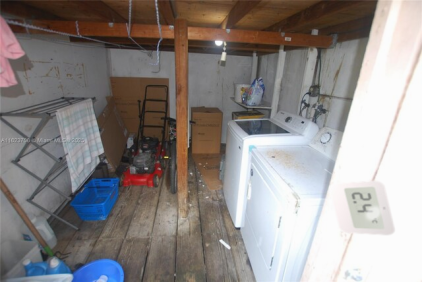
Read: 2.4 (°C)
